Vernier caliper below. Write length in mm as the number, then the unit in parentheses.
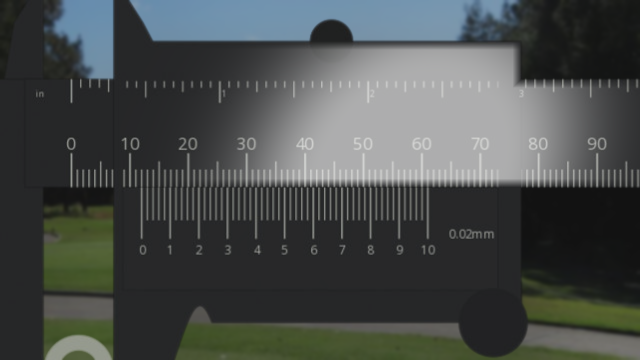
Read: 12.0 (mm)
